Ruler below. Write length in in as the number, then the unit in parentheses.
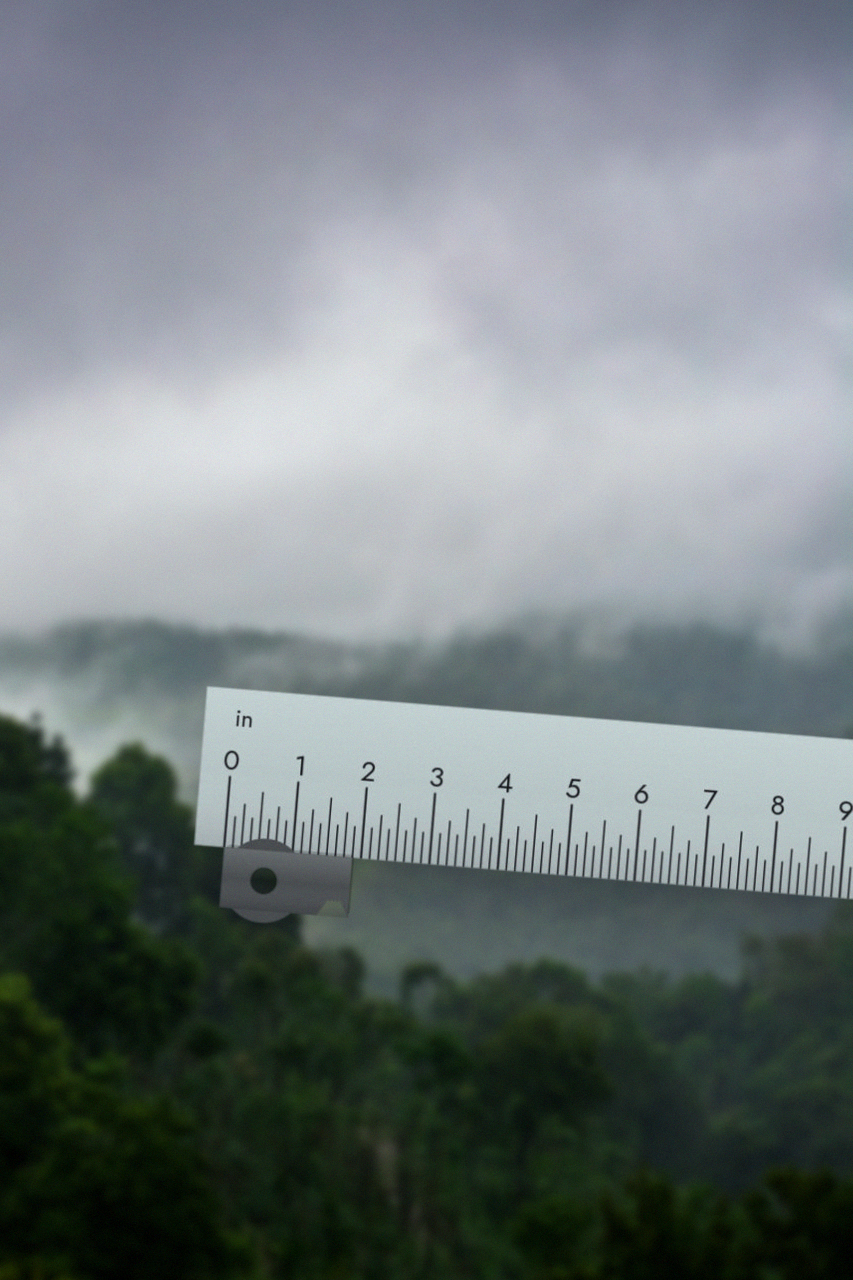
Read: 1.875 (in)
